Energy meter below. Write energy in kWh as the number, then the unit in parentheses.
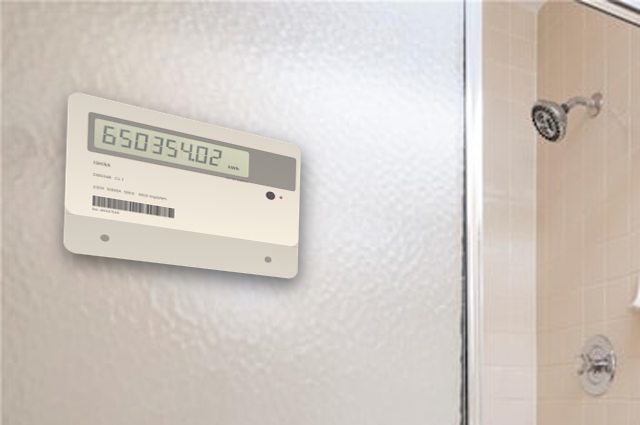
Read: 650354.02 (kWh)
